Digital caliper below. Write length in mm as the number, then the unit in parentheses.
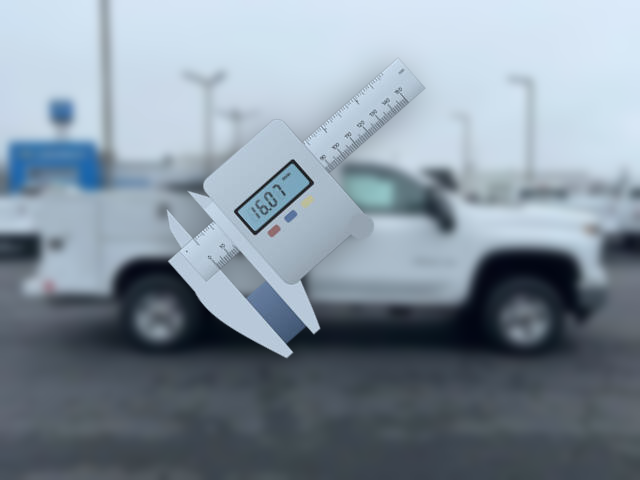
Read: 16.07 (mm)
